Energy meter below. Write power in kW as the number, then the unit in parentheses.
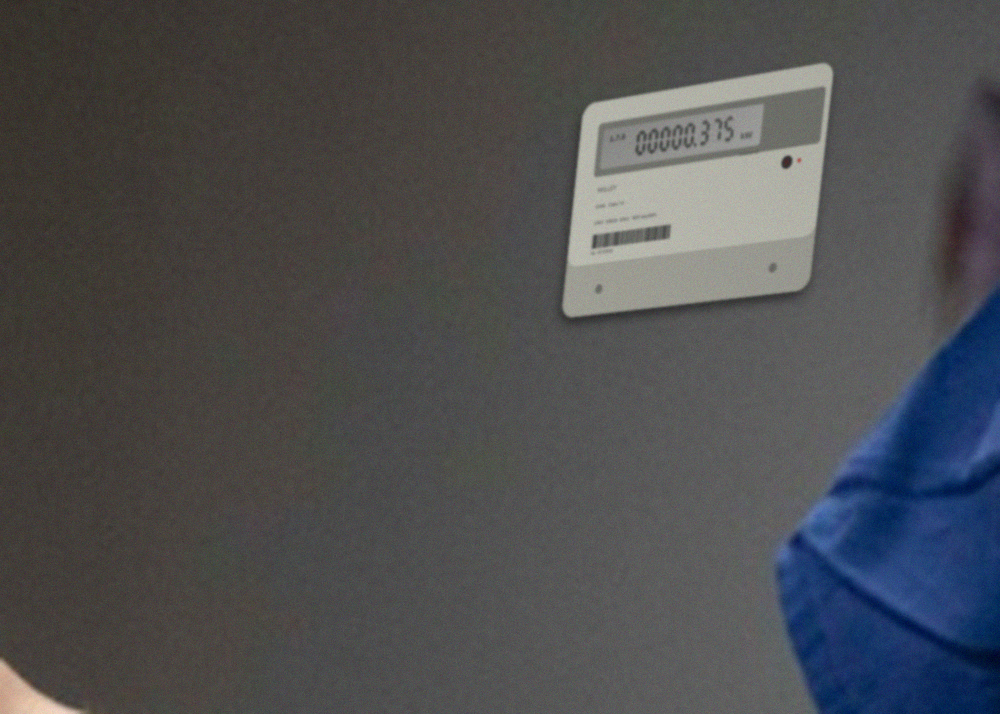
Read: 0.375 (kW)
